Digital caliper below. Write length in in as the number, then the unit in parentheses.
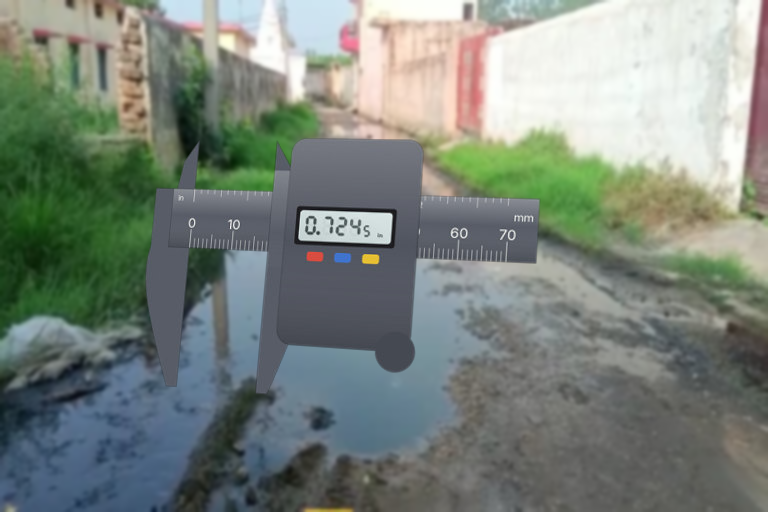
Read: 0.7245 (in)
